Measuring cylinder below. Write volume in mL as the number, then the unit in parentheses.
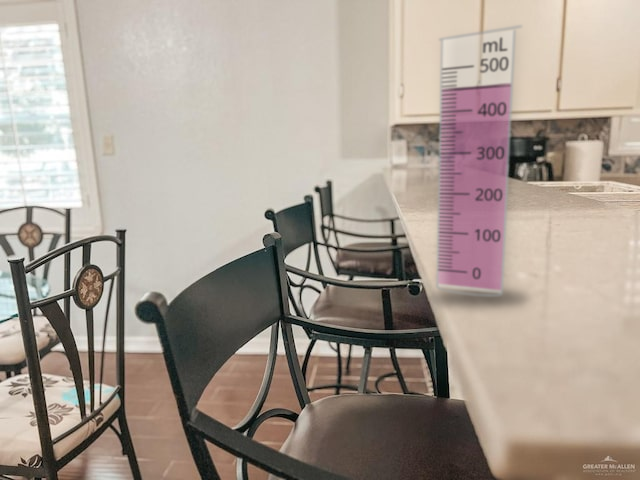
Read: 450 (mL)
